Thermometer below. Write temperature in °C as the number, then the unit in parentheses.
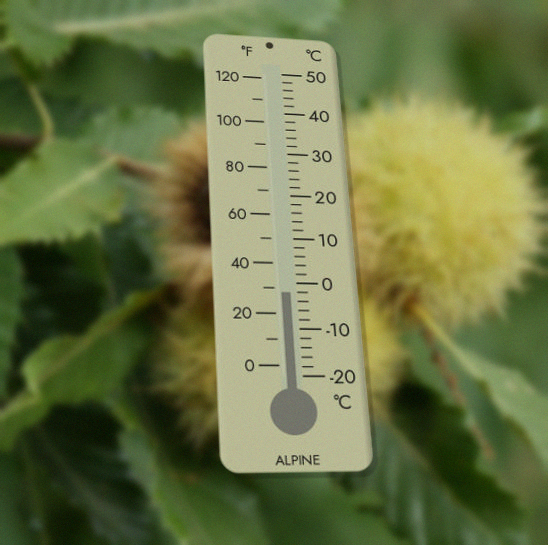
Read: -2 (°C)
